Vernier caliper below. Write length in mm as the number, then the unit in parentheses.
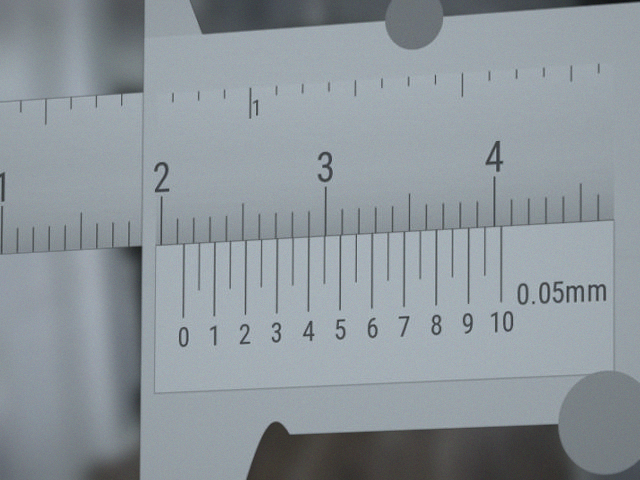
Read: 21.4 (mm)
